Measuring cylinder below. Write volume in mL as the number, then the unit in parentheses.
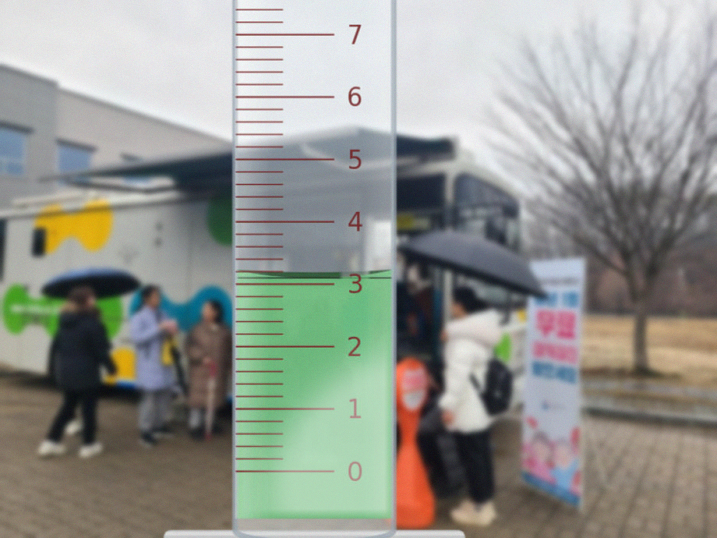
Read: 3.1 (mL)
